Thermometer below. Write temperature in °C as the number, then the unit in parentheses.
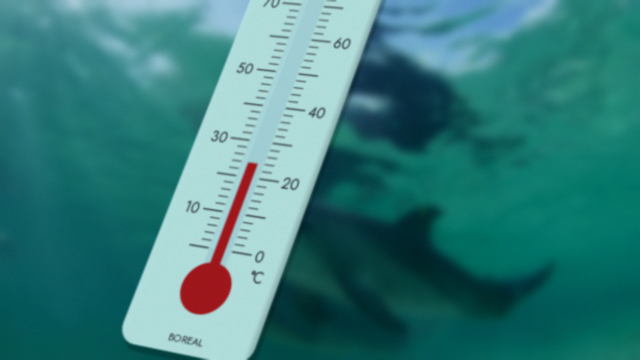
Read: 24 (°C)
